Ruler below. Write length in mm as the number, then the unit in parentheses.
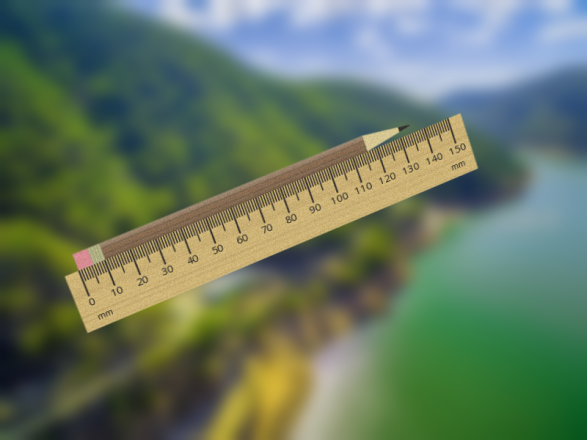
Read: 135 (mm)
